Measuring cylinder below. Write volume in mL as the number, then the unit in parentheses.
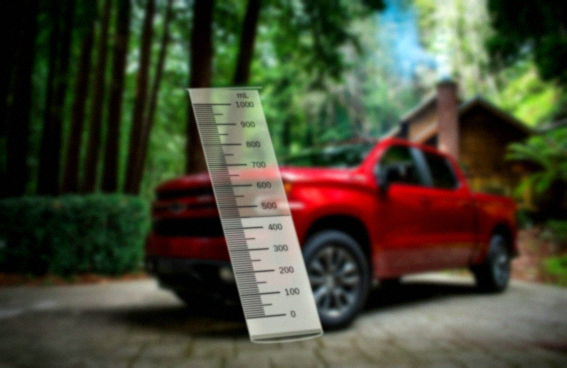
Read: 450 (mL)
